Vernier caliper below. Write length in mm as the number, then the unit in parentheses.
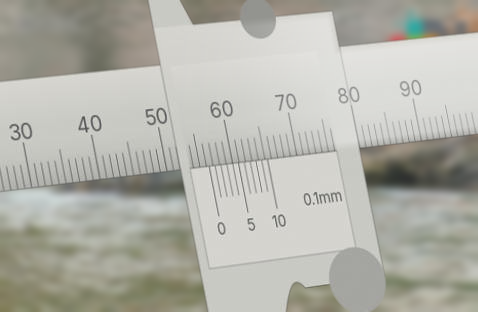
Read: 56.4 (mm)
